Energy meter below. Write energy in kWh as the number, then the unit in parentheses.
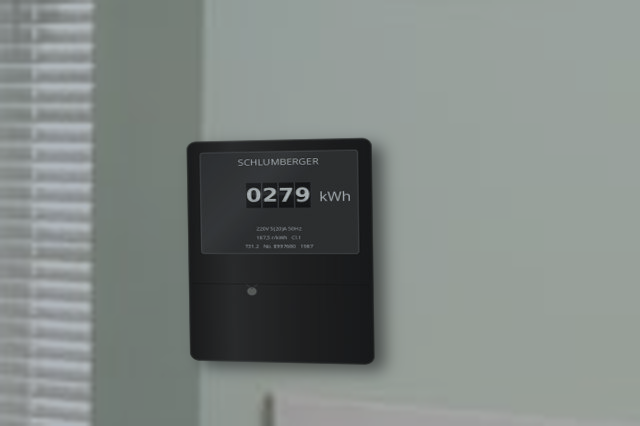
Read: 279 (kWh)
